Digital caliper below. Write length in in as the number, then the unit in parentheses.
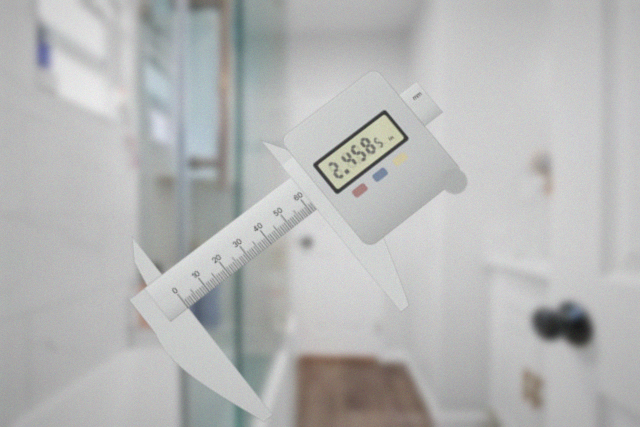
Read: 2.4585 (in)
